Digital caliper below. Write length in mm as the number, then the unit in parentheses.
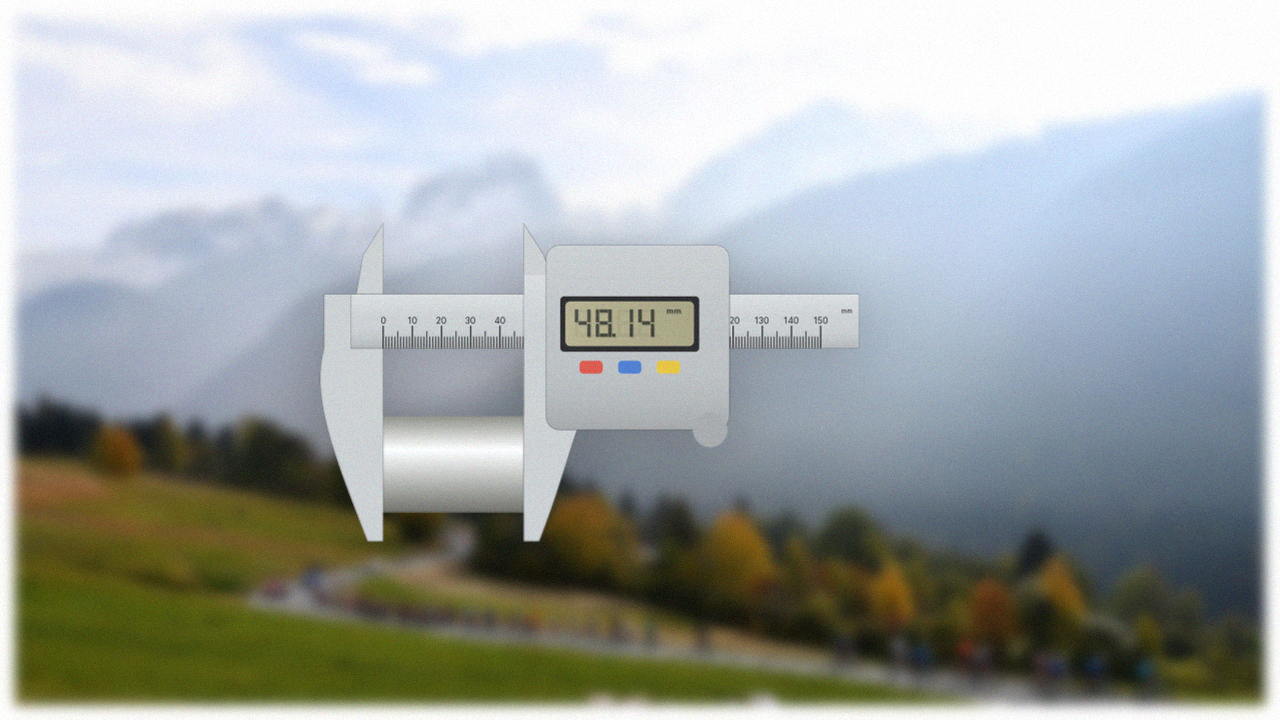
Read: 48.14 (mm)
